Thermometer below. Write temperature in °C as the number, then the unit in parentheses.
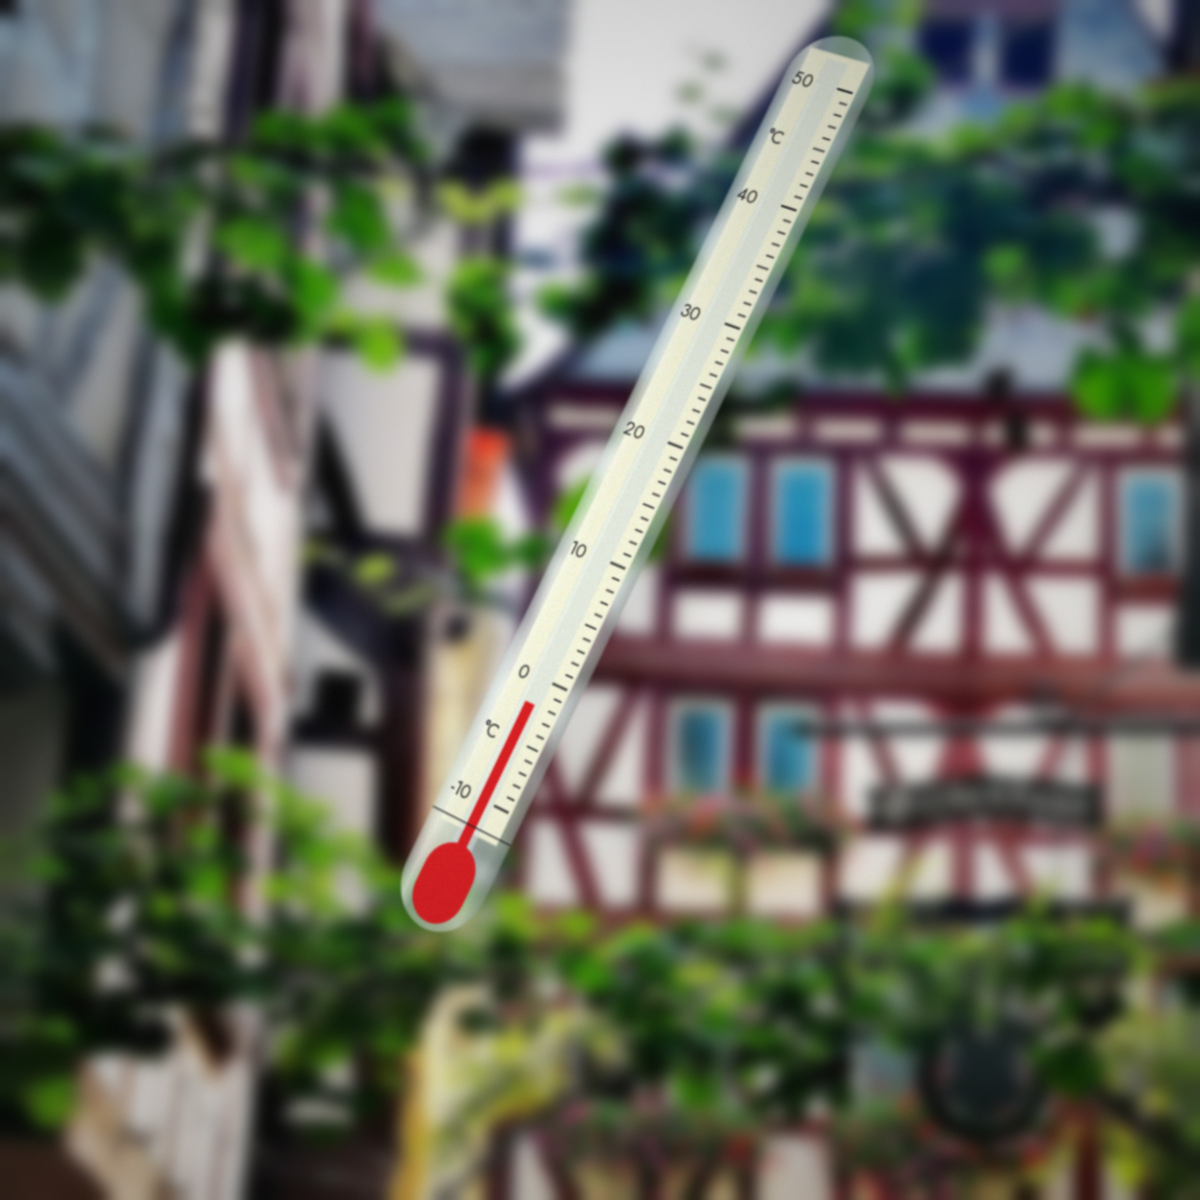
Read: -2 (°C)
